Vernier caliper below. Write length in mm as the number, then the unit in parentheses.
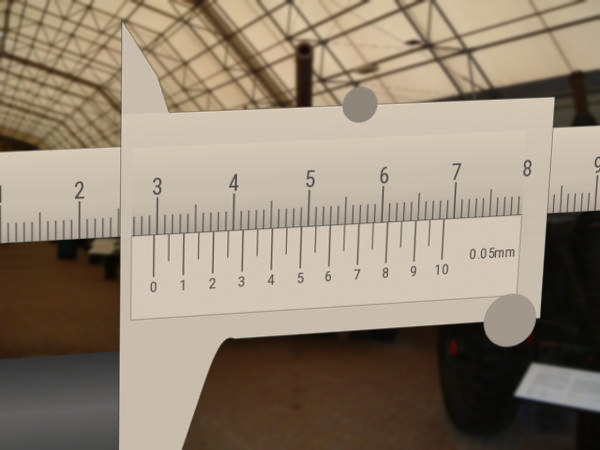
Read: 29.6 (mm)
